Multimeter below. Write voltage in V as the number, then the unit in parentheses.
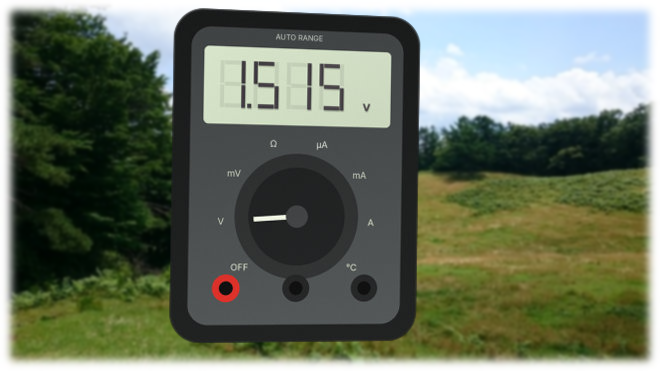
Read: 1.515 (V)
